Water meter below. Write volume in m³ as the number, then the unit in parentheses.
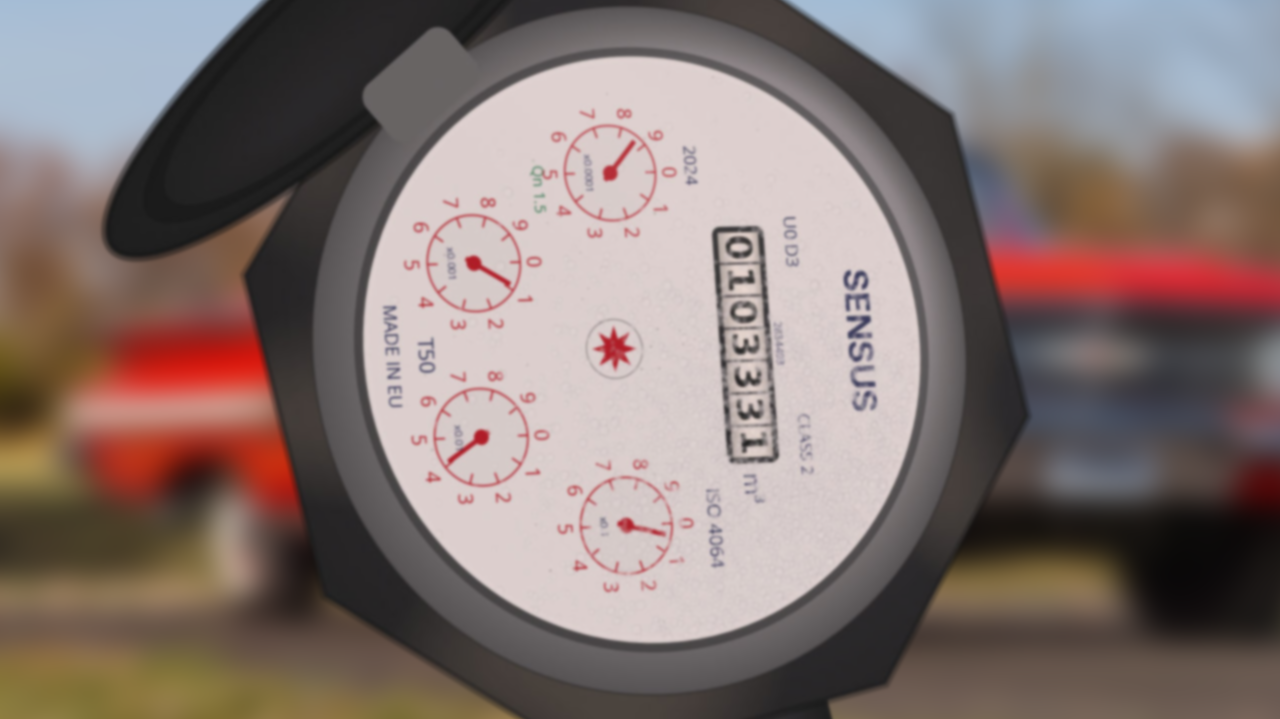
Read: 103331.0408 (m³)
